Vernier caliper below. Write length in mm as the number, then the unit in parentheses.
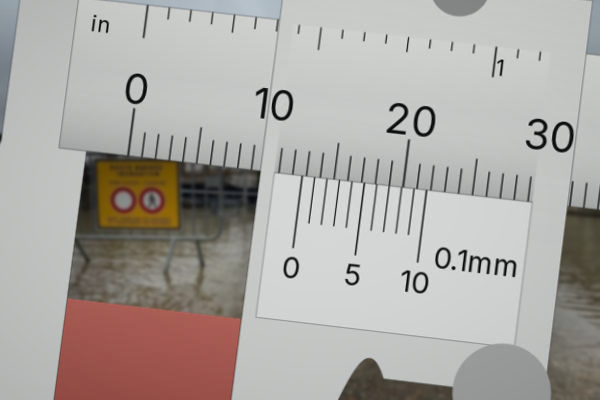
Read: 12.7 (mm)
